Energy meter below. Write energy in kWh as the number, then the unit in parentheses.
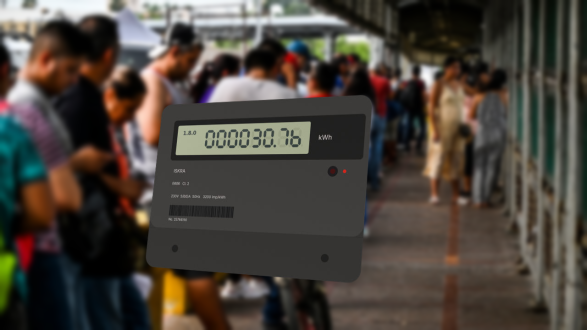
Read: 30.76 (kWh)
